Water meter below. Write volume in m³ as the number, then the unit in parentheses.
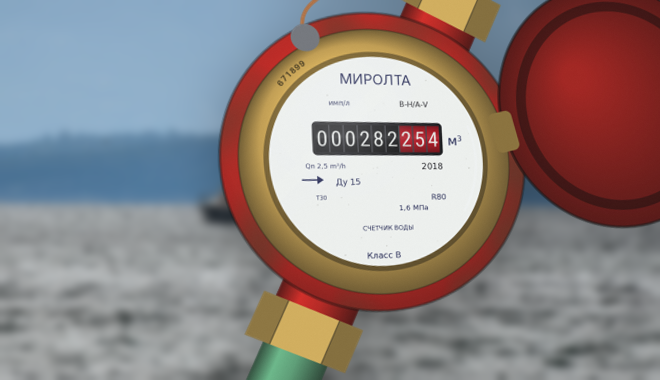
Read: 282.254 (m³)
